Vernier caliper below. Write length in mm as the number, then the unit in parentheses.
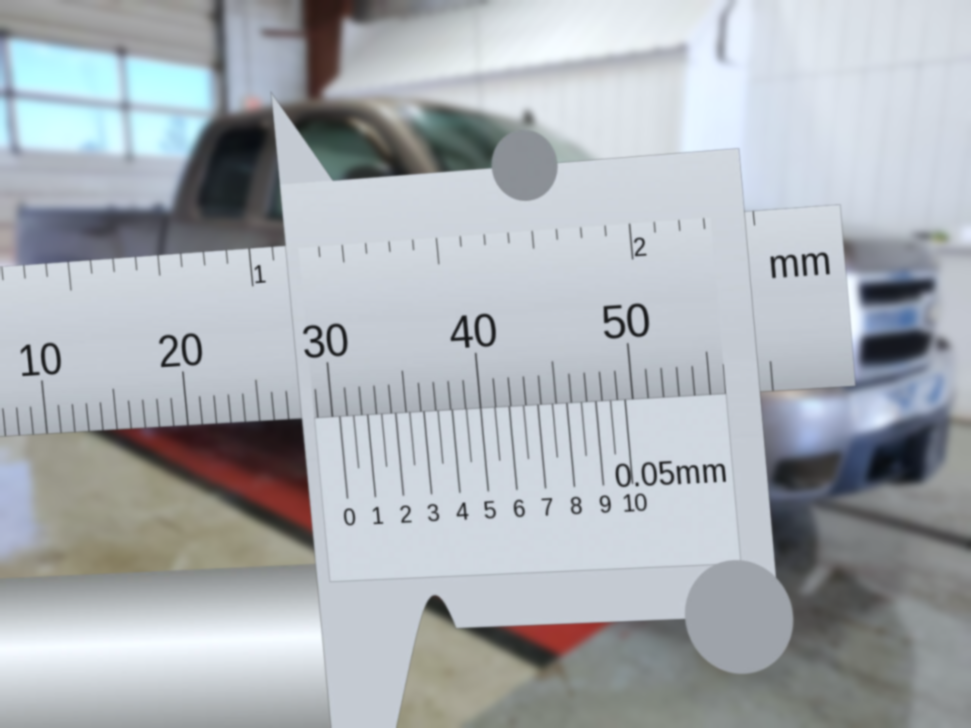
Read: 30.5 (mm)
